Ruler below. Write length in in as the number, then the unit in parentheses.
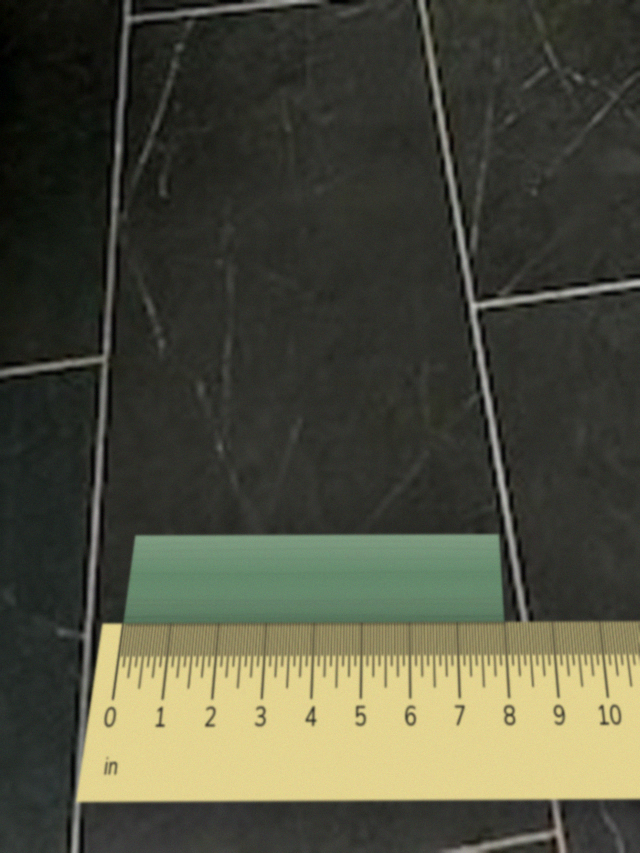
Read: 8 (in)
